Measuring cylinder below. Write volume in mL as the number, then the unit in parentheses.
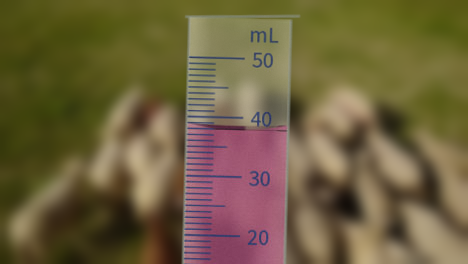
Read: 38 (mL)
